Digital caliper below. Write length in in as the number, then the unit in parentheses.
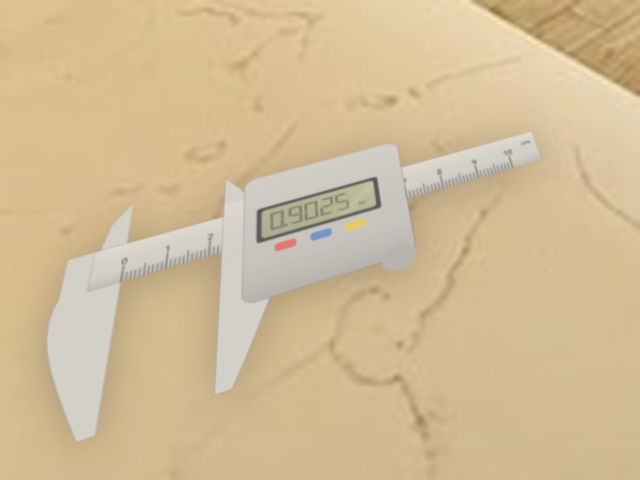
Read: 0.9025 (in)
